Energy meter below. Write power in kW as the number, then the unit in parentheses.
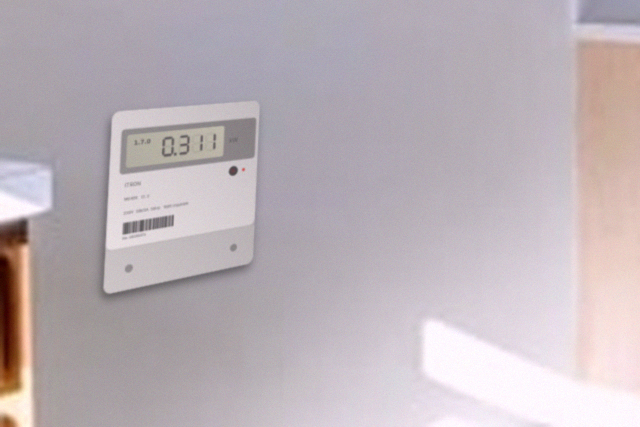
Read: 0.311 (kW)
